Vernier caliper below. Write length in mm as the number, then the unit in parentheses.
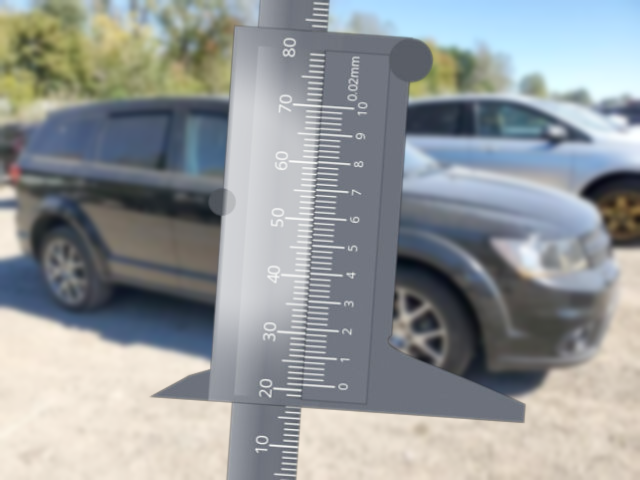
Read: 21.0 (mm)
